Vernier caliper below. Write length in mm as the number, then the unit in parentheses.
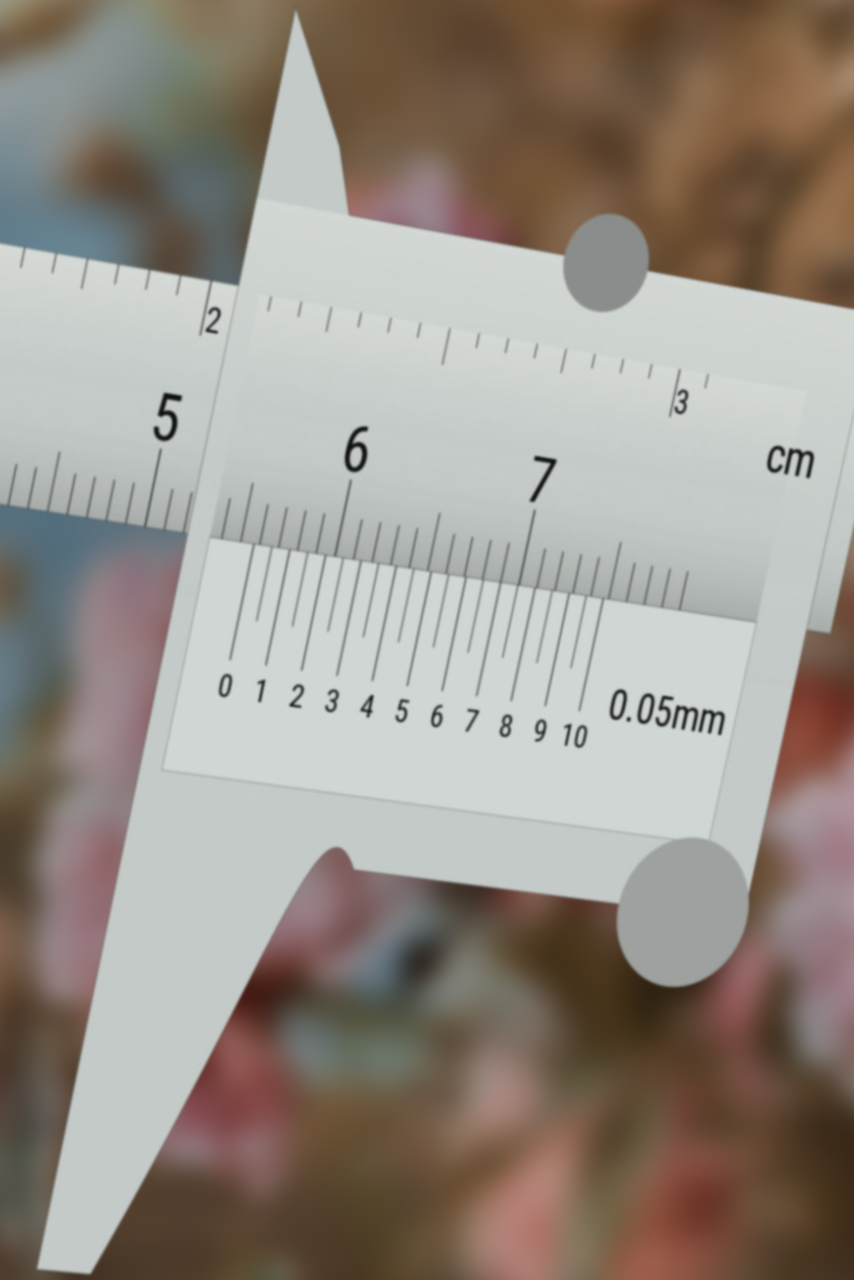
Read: 55.7 (mm)
